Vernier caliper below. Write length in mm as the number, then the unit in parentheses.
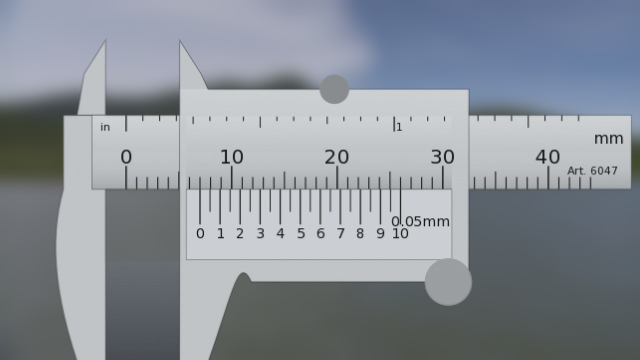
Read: 7.0 (mm)
